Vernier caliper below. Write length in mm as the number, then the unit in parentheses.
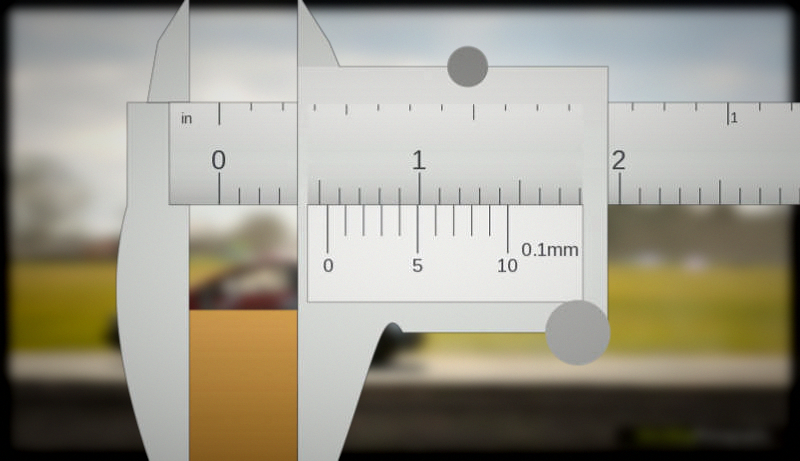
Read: 5.4 (mm)
